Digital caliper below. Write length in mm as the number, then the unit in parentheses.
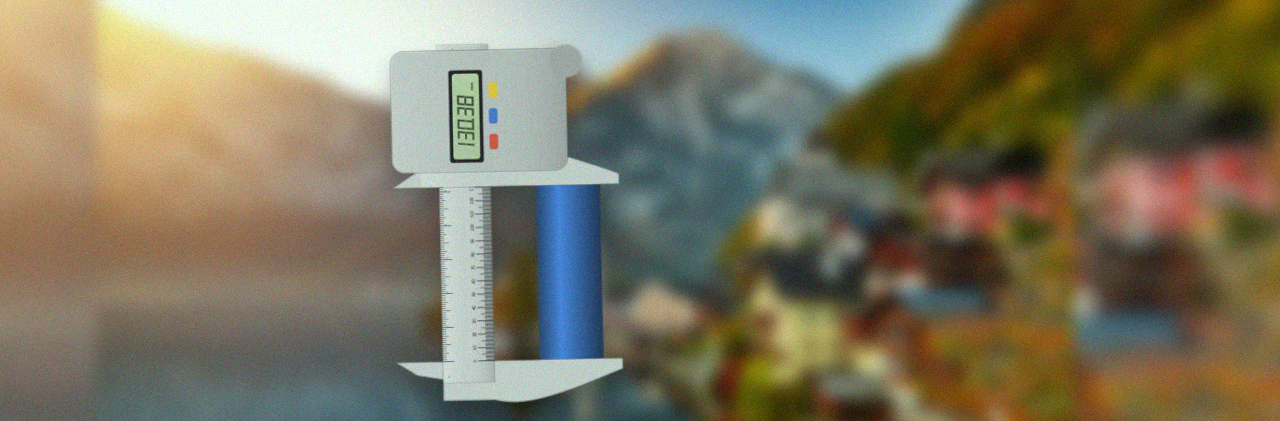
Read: 130.38 (mm)
